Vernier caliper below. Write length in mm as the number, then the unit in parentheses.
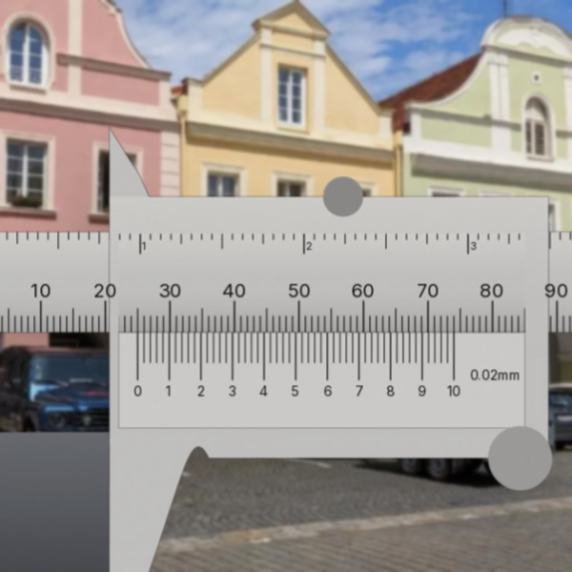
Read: 25.0 (mm)
